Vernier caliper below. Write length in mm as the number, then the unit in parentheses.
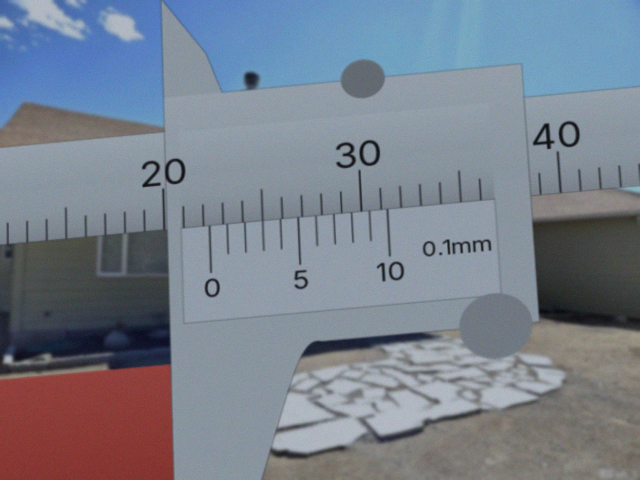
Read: 22.3 (mm)
